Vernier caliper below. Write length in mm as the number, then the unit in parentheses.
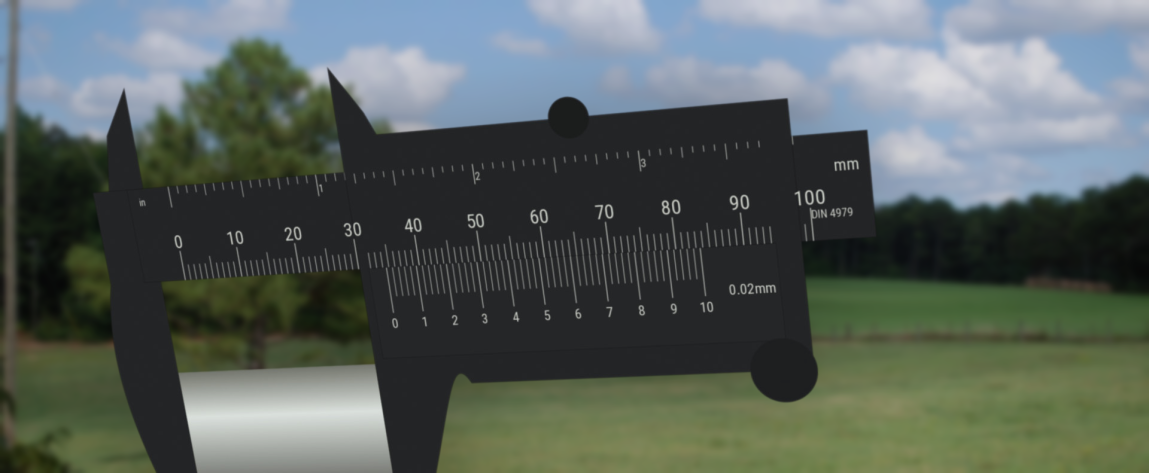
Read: 34.6 (mm)
